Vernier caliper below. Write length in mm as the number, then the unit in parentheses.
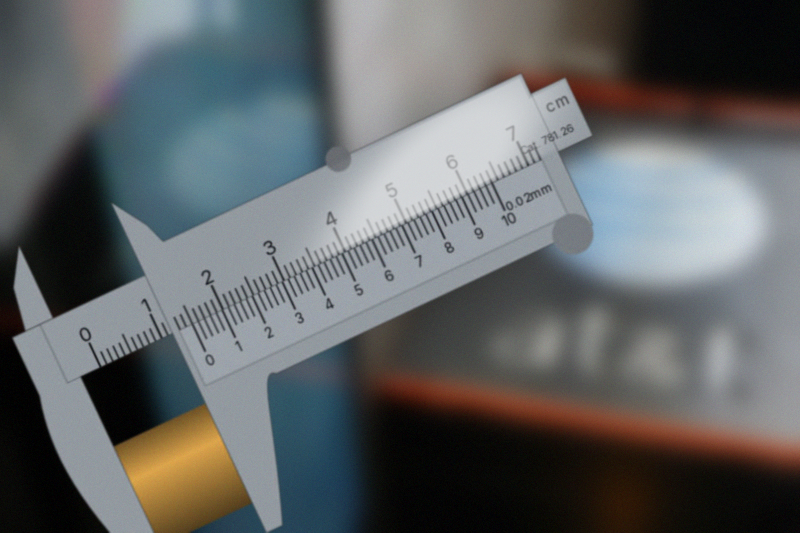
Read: 15.0 (mm)
